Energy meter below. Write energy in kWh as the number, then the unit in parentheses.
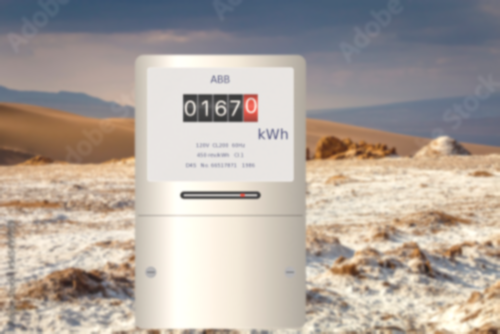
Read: 167.0 (kWh)
